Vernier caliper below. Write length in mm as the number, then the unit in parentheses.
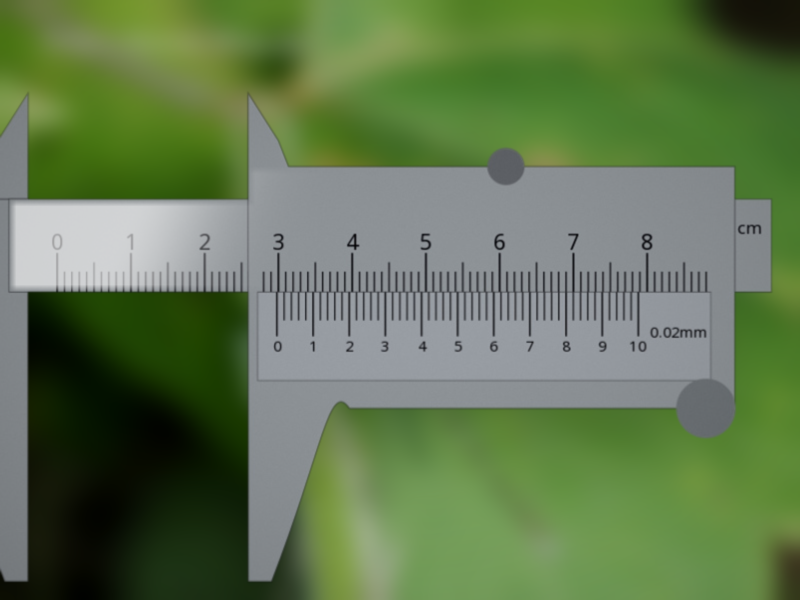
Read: 29.8 (mm)
